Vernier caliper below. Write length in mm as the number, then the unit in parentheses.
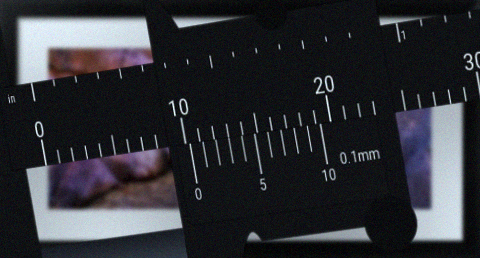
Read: 10.3 (mm)
